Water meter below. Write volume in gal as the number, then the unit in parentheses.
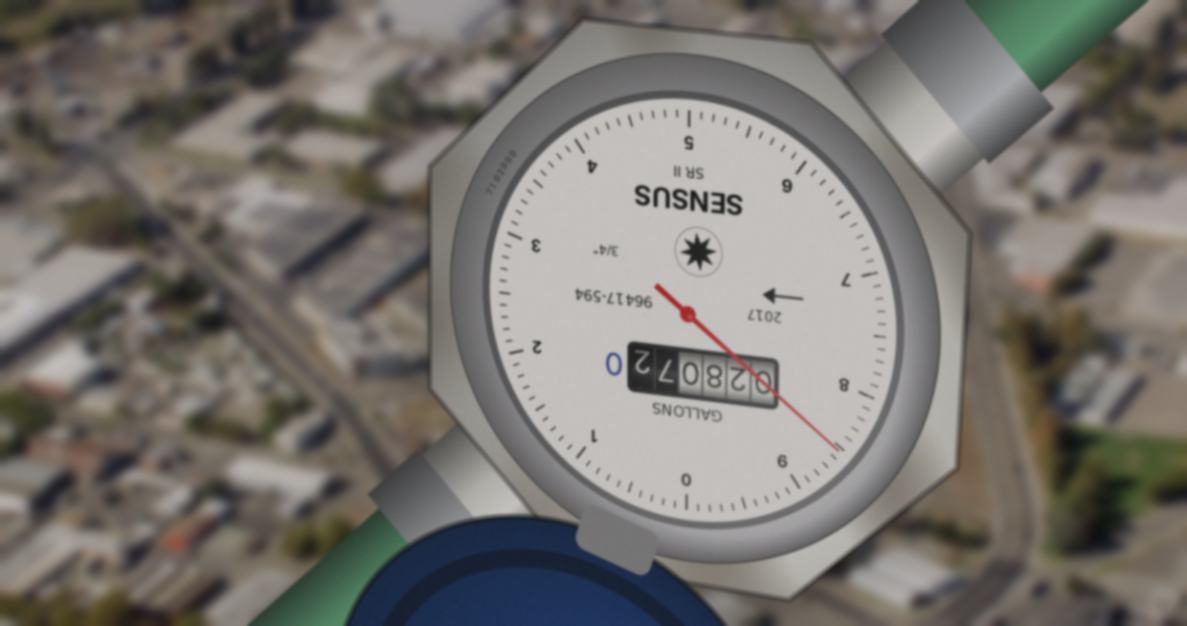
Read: 280718.5 (gal)
